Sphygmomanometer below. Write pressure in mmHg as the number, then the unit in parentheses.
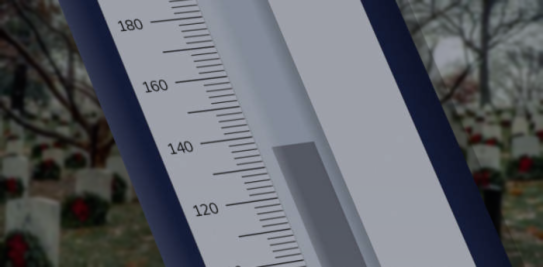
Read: 136 (mmHg)
